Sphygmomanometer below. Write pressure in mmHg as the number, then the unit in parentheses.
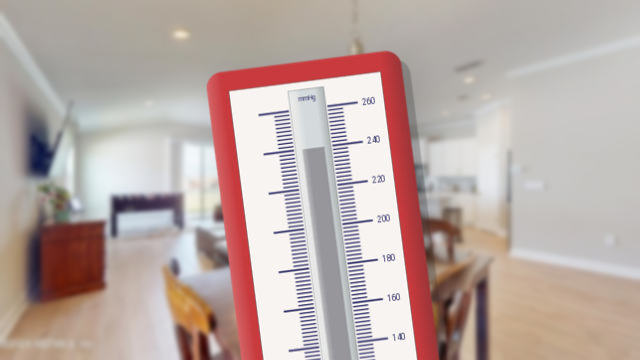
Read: 240 (mmHg)
